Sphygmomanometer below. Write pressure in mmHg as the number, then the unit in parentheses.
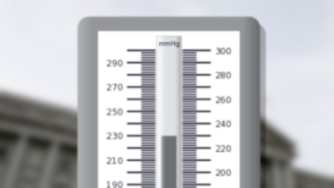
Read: 230 (mmHg)
